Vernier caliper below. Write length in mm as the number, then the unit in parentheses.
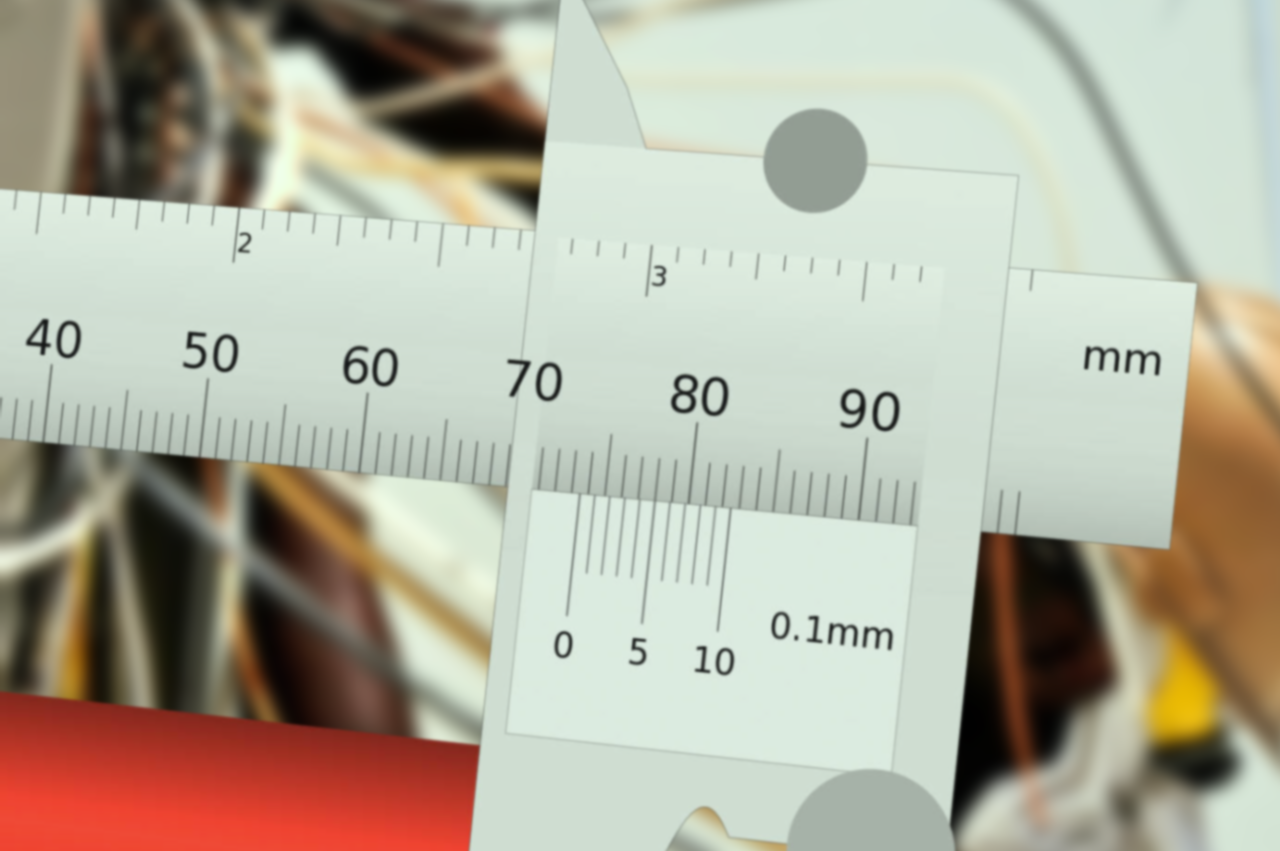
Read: 73.5 (mm)
